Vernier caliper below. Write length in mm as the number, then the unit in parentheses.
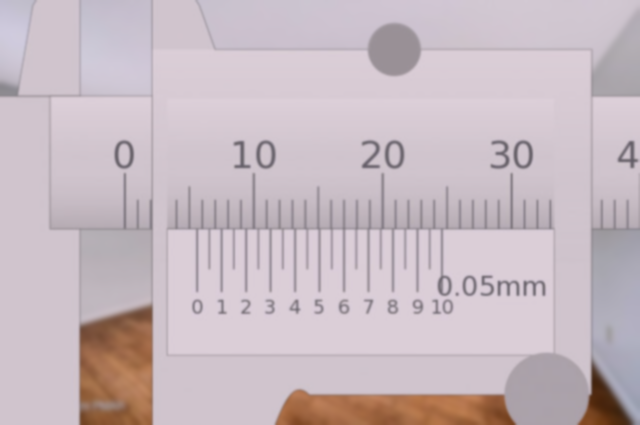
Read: 5.6 (mm)
